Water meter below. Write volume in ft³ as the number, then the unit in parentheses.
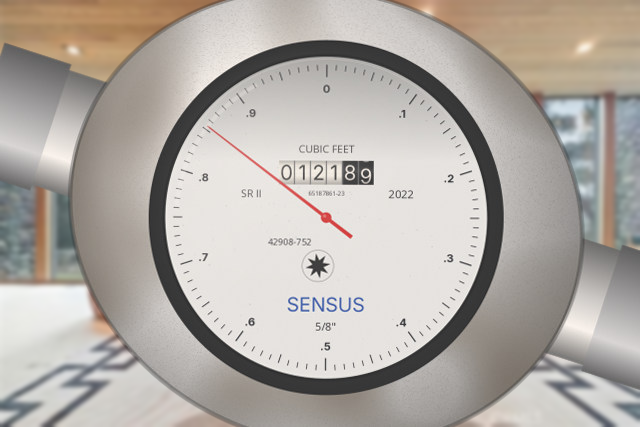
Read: 12188.85 (ft³)
